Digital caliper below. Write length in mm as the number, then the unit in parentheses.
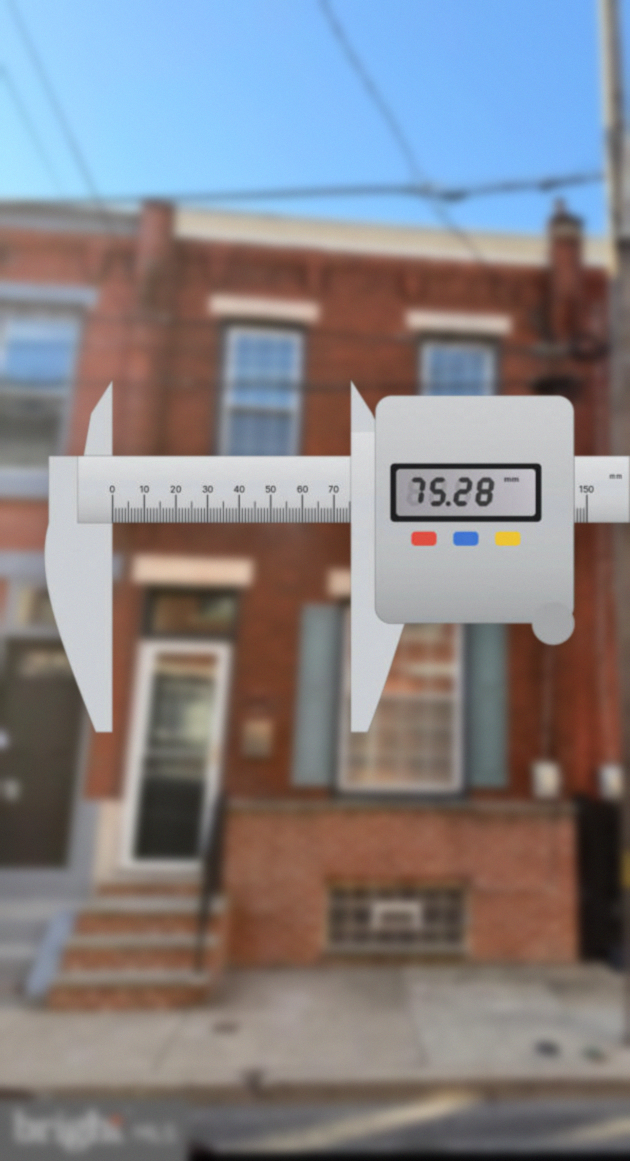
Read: 75.28 (mm)
